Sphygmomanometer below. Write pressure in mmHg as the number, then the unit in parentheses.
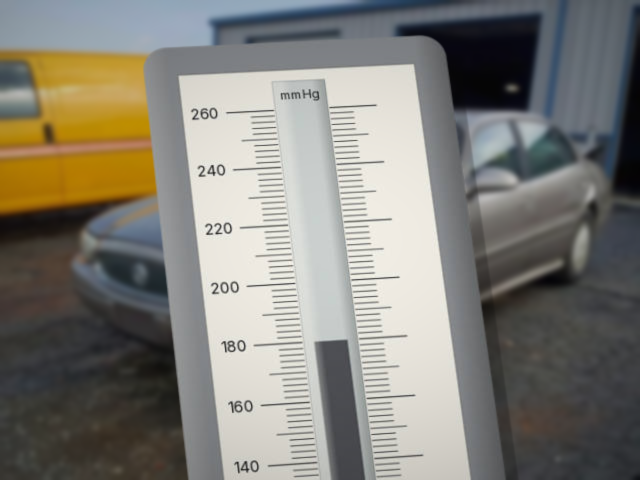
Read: 180 (mmHg)
